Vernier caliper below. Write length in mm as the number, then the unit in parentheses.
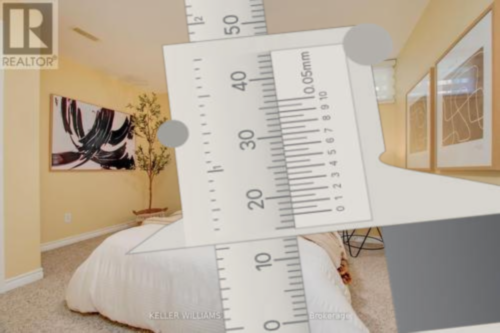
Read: 17.0 (mm)
